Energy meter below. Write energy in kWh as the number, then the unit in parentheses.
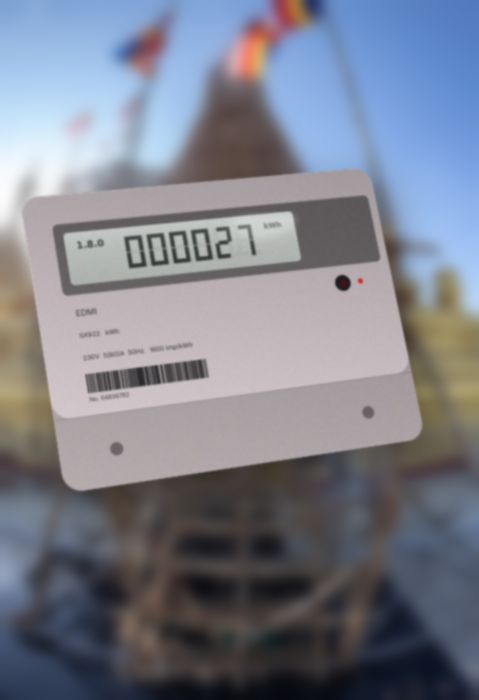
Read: 27 (kWh)
